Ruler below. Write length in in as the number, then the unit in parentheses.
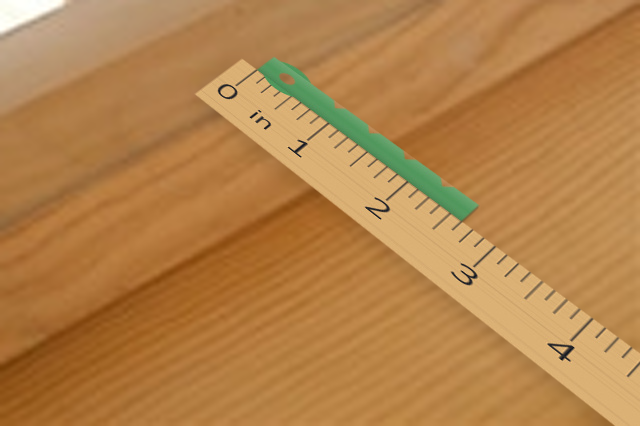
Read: 2.625 (in)
